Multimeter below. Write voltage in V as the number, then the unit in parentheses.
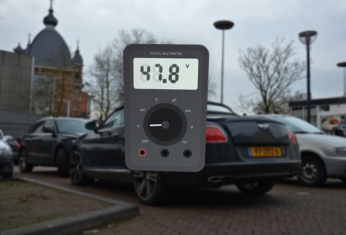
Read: 47.8 (V)
